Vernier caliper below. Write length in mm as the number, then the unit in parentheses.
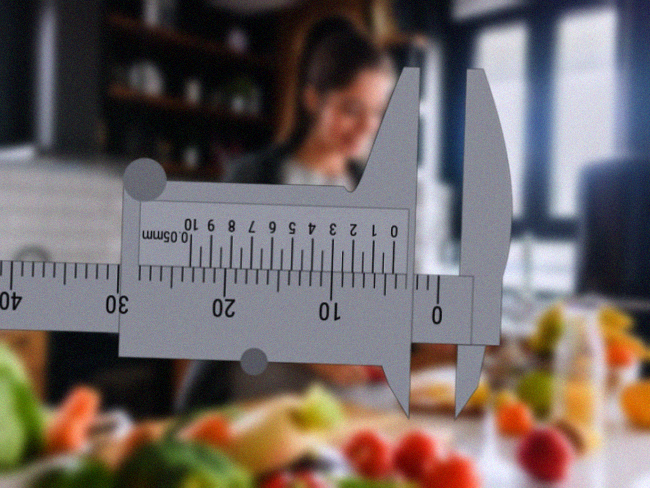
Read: 4.3 (mm)
